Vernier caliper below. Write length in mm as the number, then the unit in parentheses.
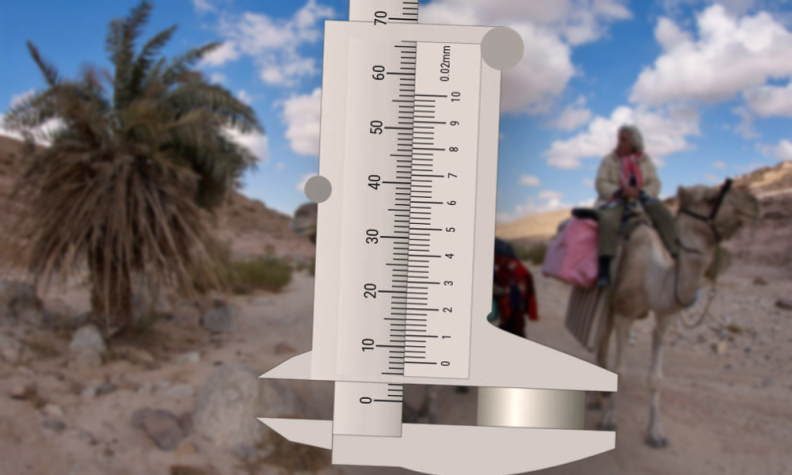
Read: 7.2 (mm)
